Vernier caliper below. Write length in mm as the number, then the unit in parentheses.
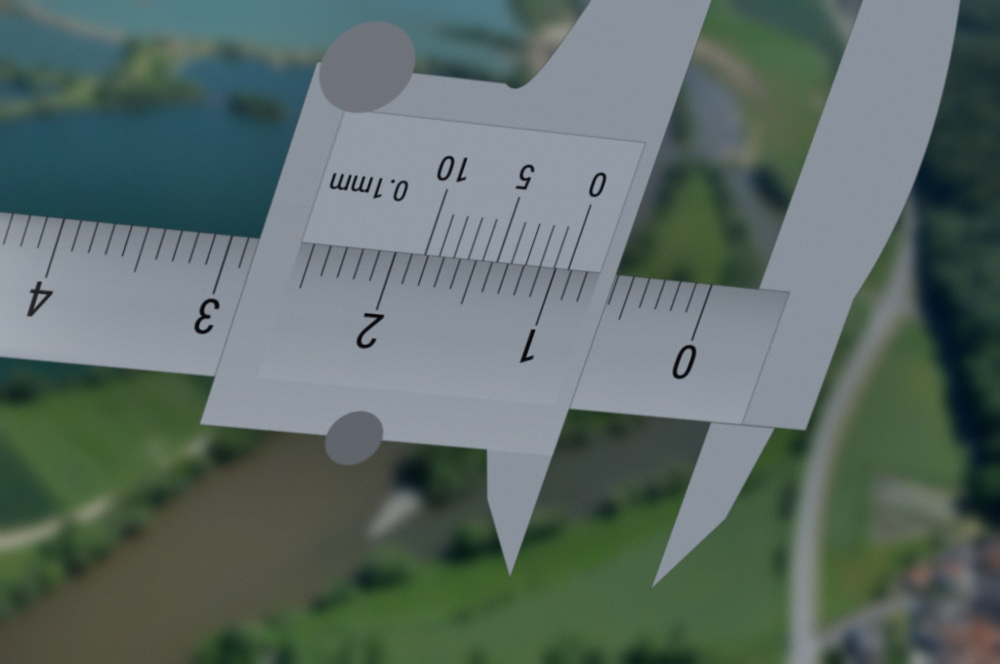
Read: 9.2 (mm)
